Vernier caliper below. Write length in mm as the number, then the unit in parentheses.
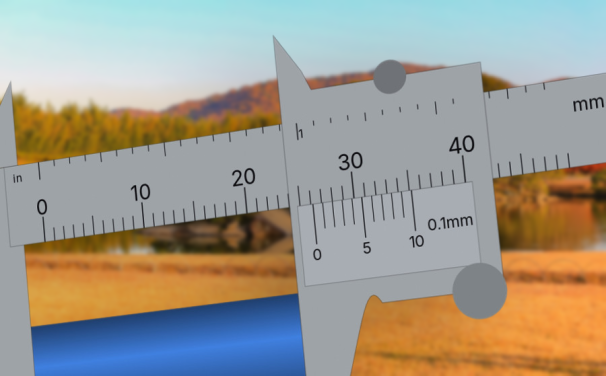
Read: 26.2 (mm)
